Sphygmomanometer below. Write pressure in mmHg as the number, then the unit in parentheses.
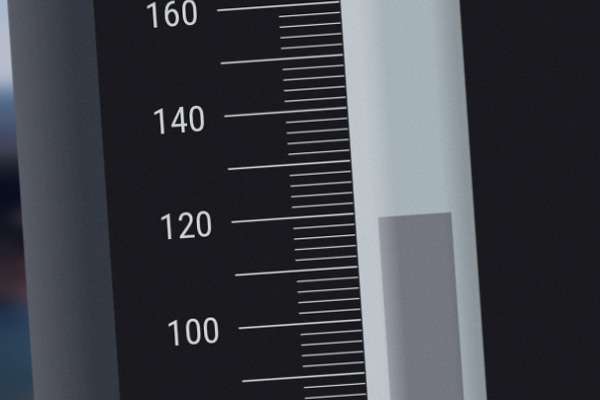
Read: 119 (mmHg)
